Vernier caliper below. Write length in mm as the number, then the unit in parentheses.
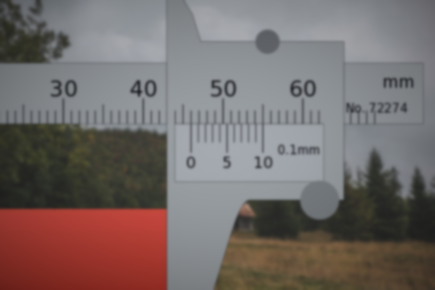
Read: 46.0 (mm)
